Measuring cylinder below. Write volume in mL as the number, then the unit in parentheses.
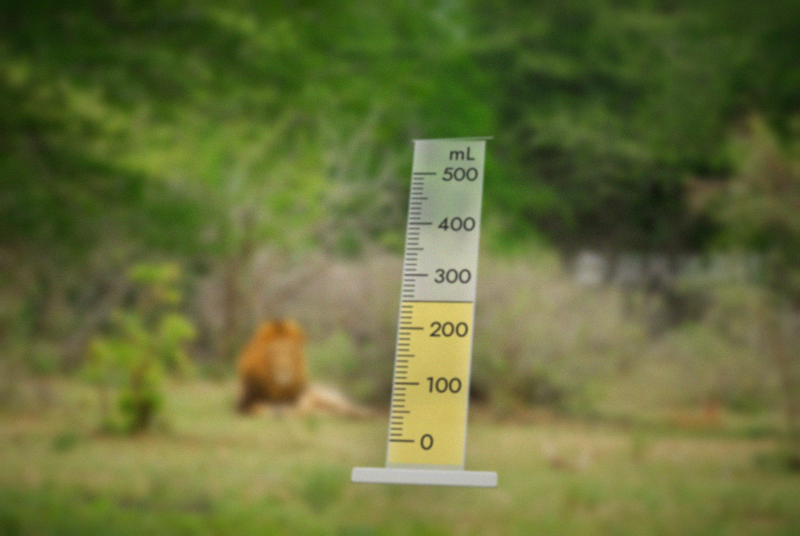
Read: 250 (mL)
